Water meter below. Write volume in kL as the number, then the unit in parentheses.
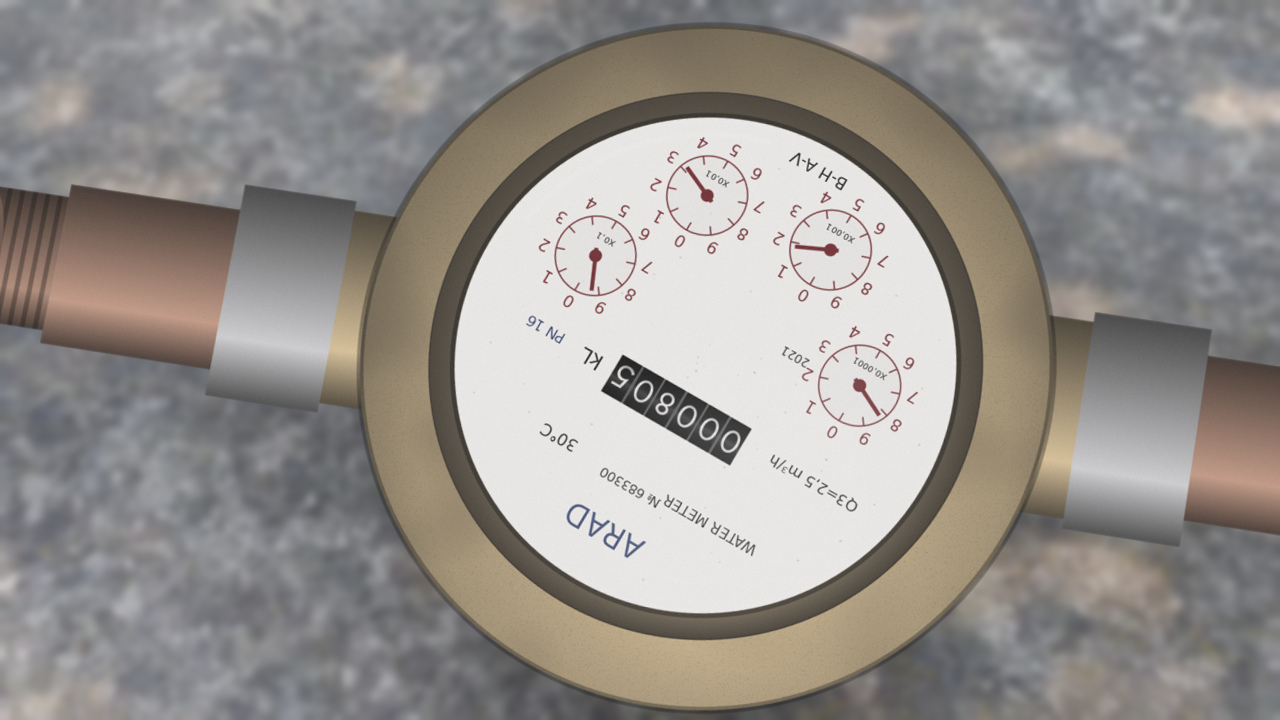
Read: 804.9318 (kL)
